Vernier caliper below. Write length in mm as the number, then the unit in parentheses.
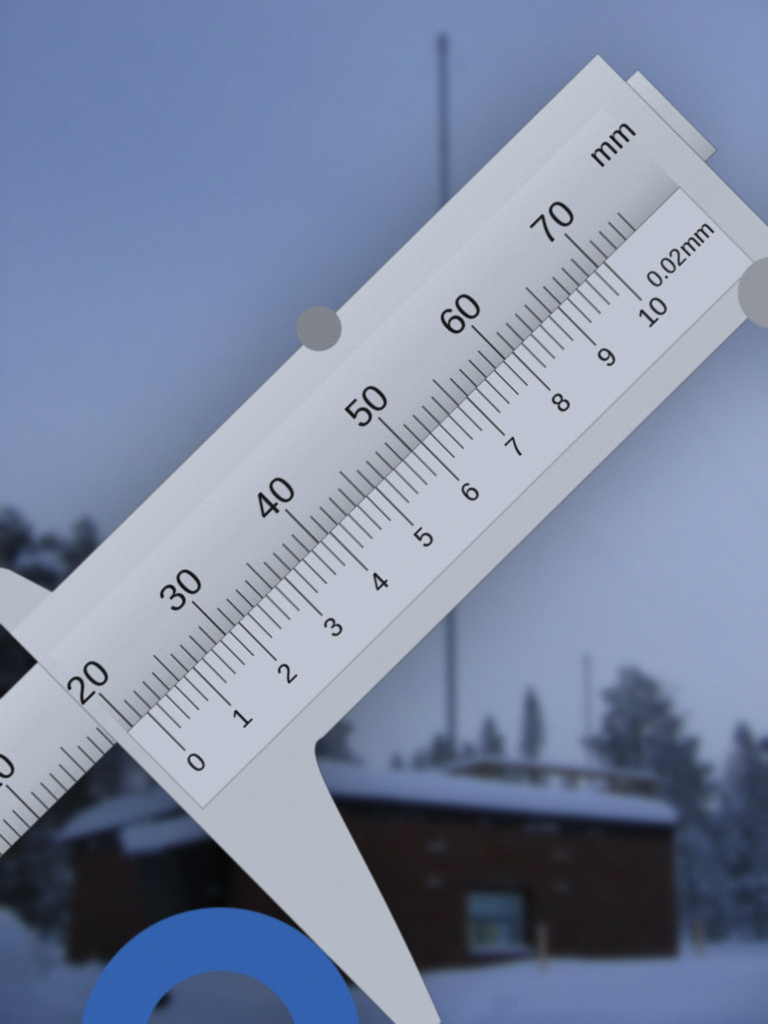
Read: 21.6 (mm)
